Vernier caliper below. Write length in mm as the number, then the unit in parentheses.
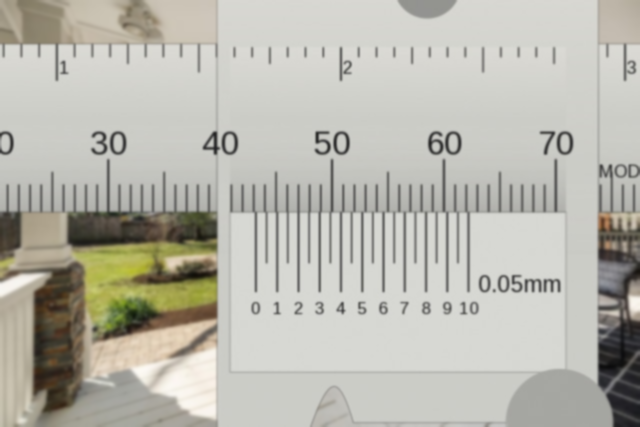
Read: 43.2 (mm)
